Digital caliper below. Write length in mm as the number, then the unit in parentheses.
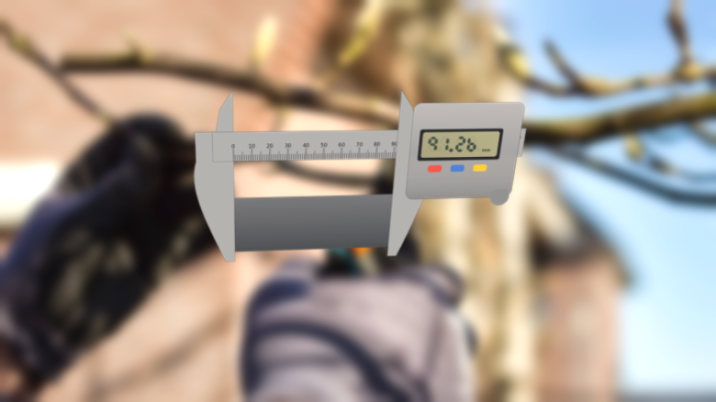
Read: 91.26 (mm)
